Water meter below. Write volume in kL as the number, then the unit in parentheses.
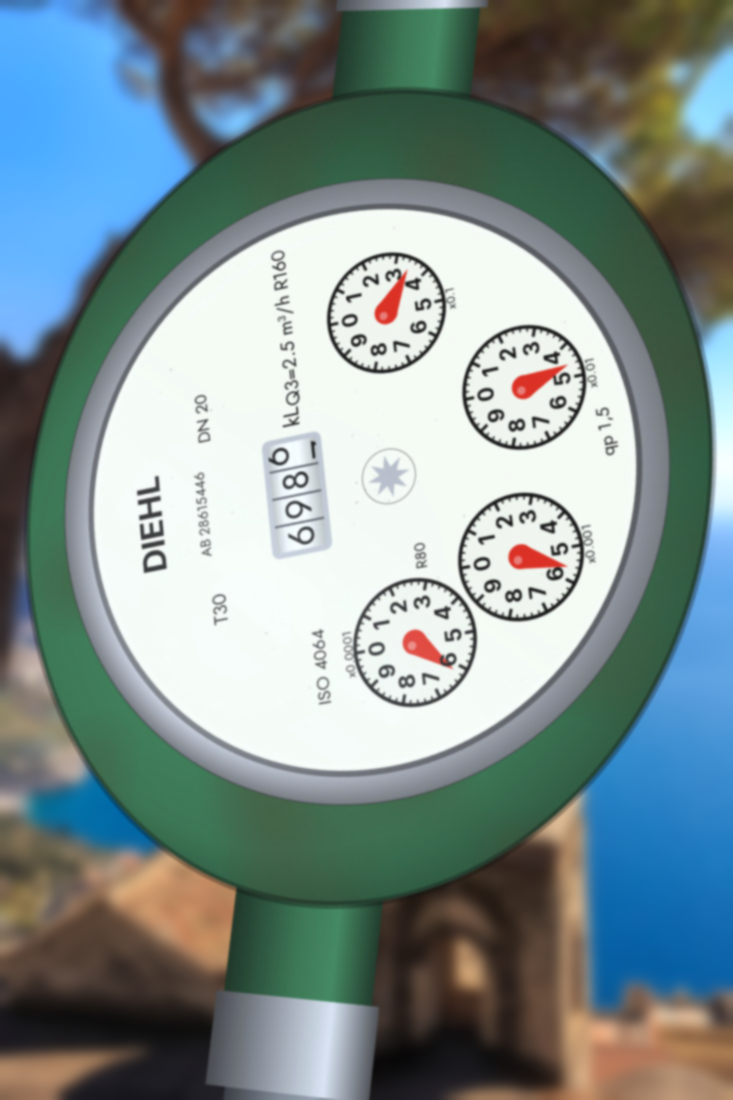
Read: 6986.3456 (kL)
